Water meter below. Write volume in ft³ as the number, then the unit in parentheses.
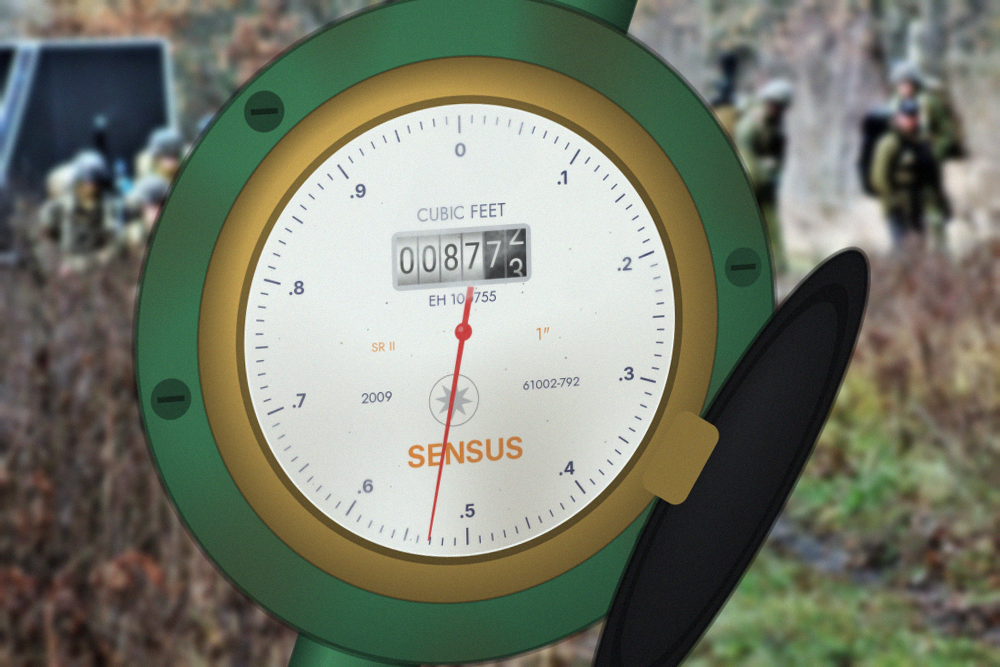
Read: 8772.53 (ft³)
